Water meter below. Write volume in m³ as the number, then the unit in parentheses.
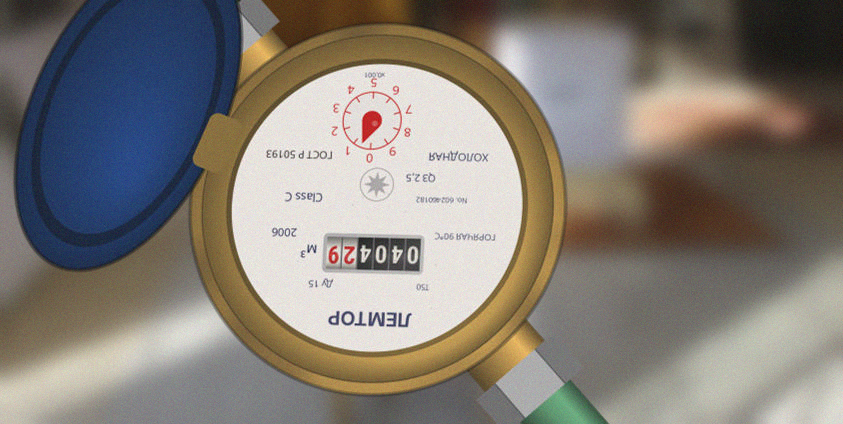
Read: 404.290 (m³)
